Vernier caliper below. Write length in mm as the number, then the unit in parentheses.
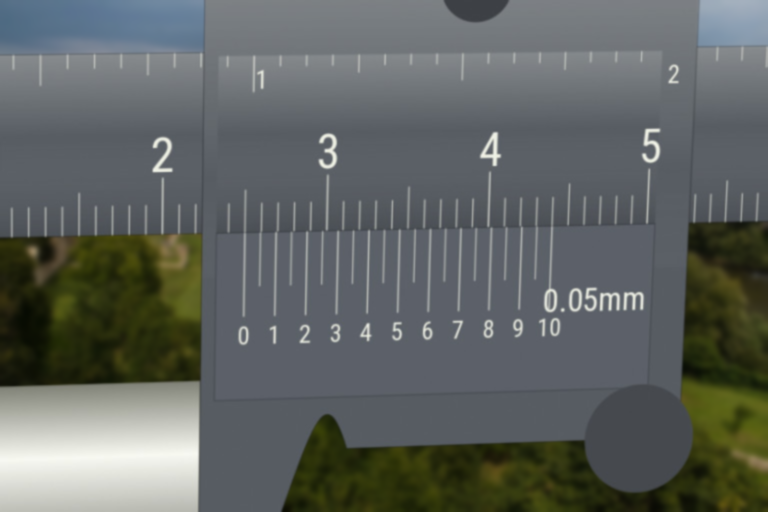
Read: 25.0 (mm)
